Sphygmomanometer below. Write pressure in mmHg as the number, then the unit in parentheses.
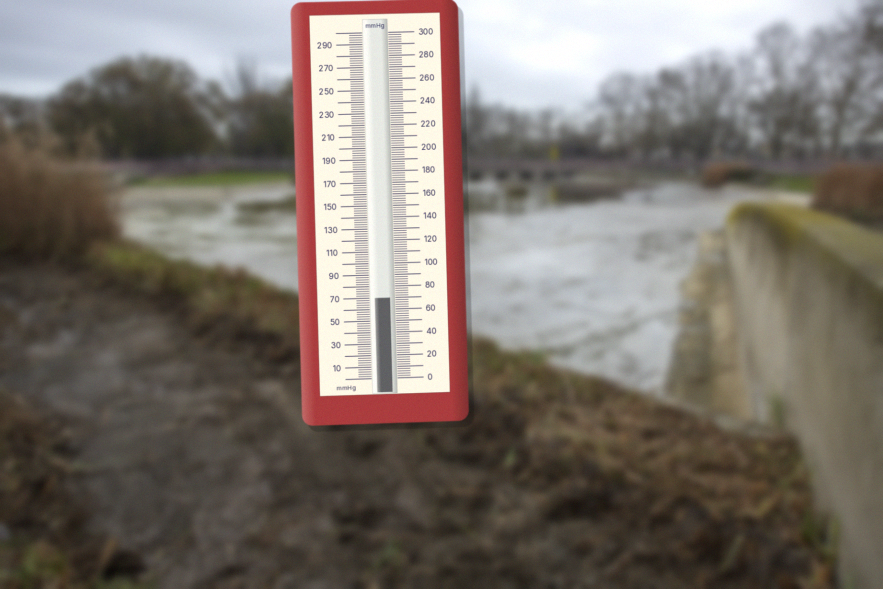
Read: 70 (mmHg)
